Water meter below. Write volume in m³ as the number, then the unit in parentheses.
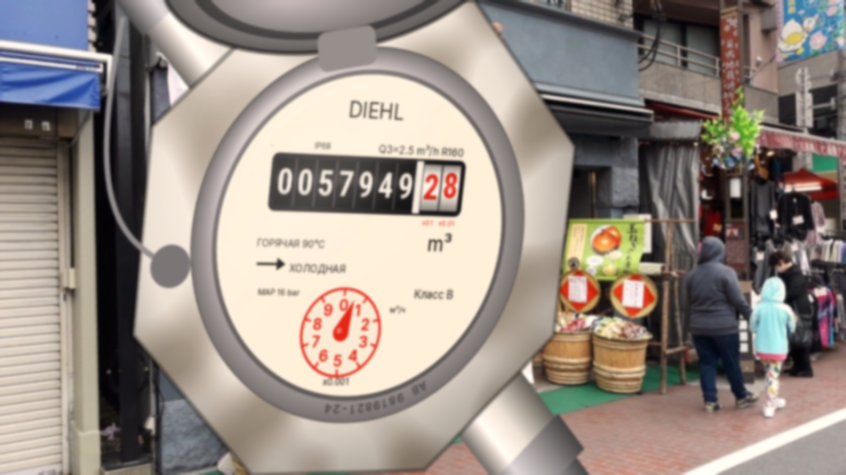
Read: 57949.280 (m³)
